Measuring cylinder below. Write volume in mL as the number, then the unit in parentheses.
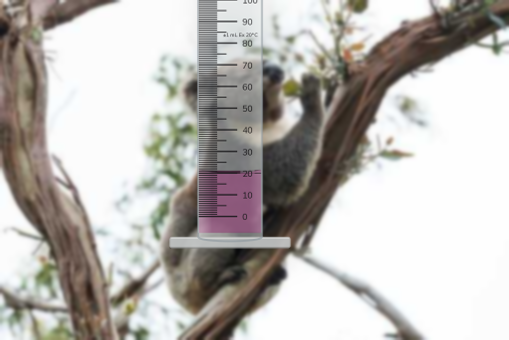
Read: 20 (mL)
